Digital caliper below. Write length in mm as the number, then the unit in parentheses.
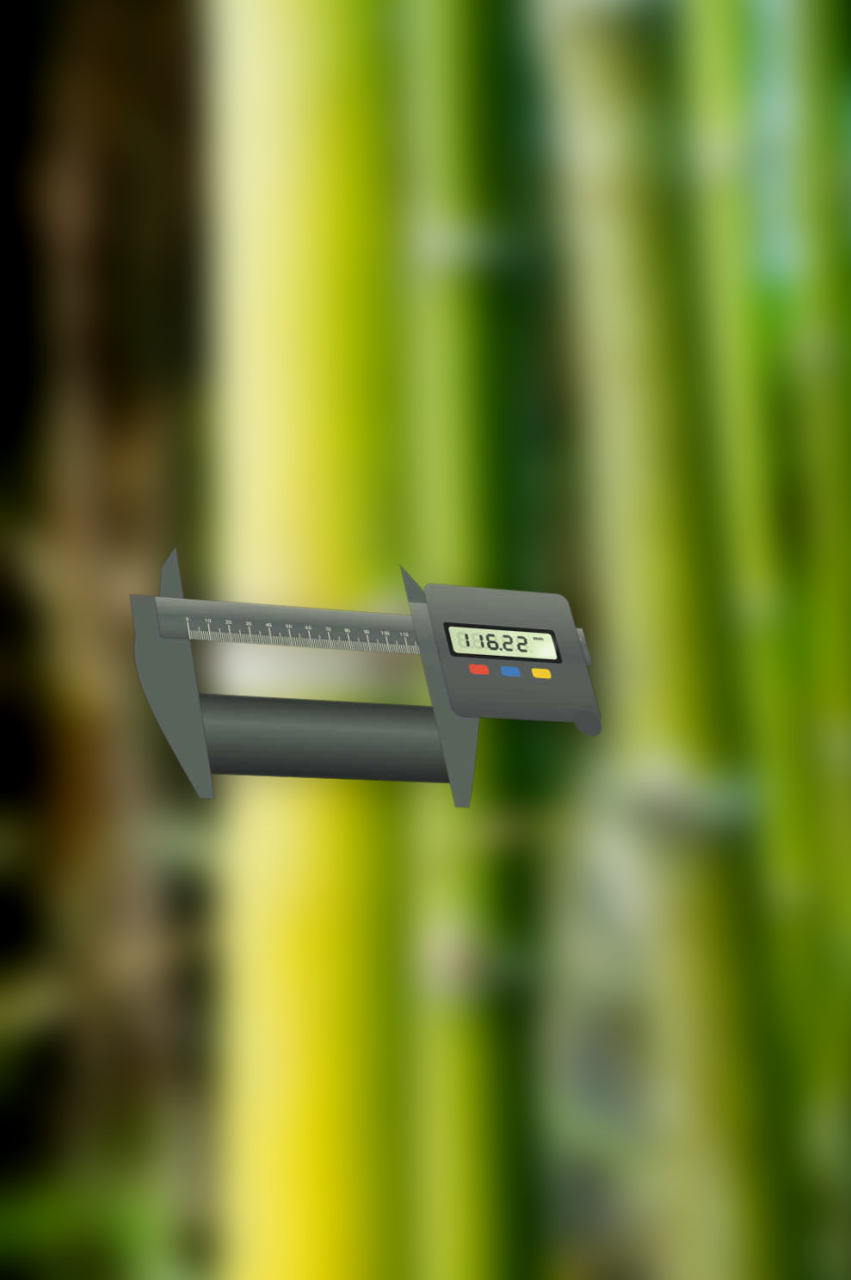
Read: 116.22 (mm)
